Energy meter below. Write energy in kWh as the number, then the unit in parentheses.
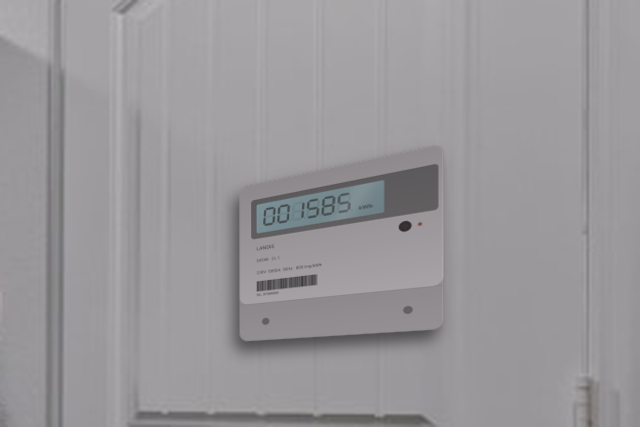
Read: 1585 (kWh)
